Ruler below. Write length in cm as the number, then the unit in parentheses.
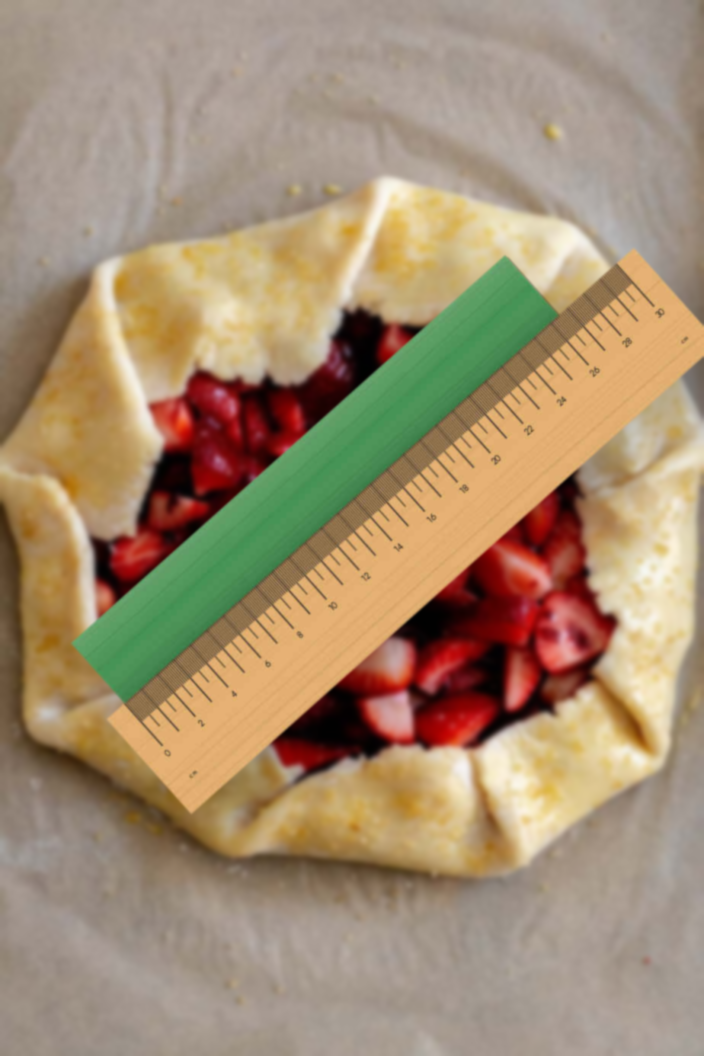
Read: 26.5 (cm)
